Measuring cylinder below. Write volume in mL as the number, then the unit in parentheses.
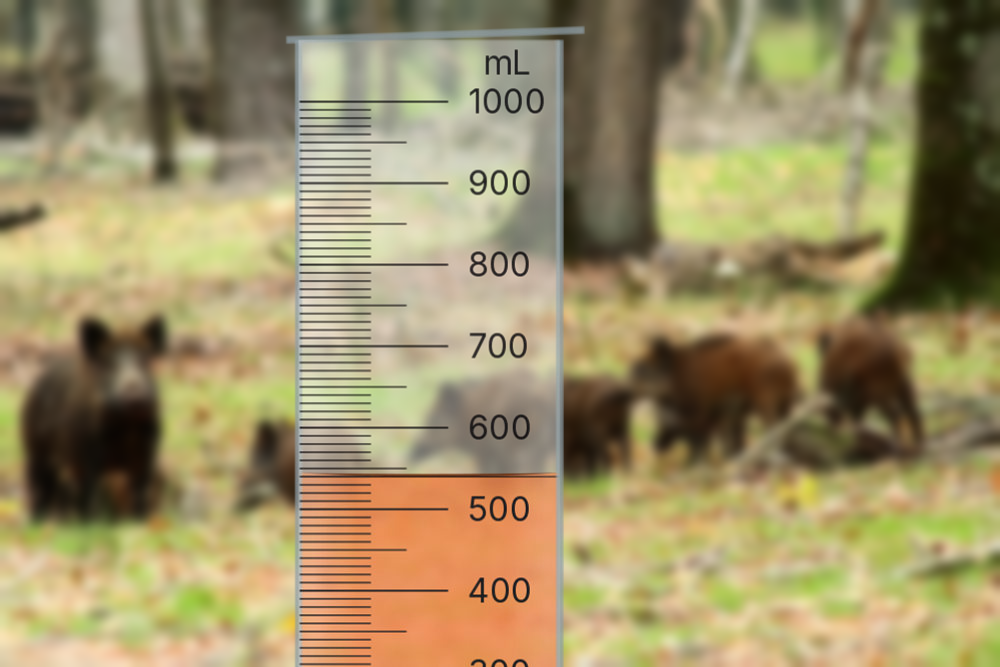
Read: 540 (mL)
